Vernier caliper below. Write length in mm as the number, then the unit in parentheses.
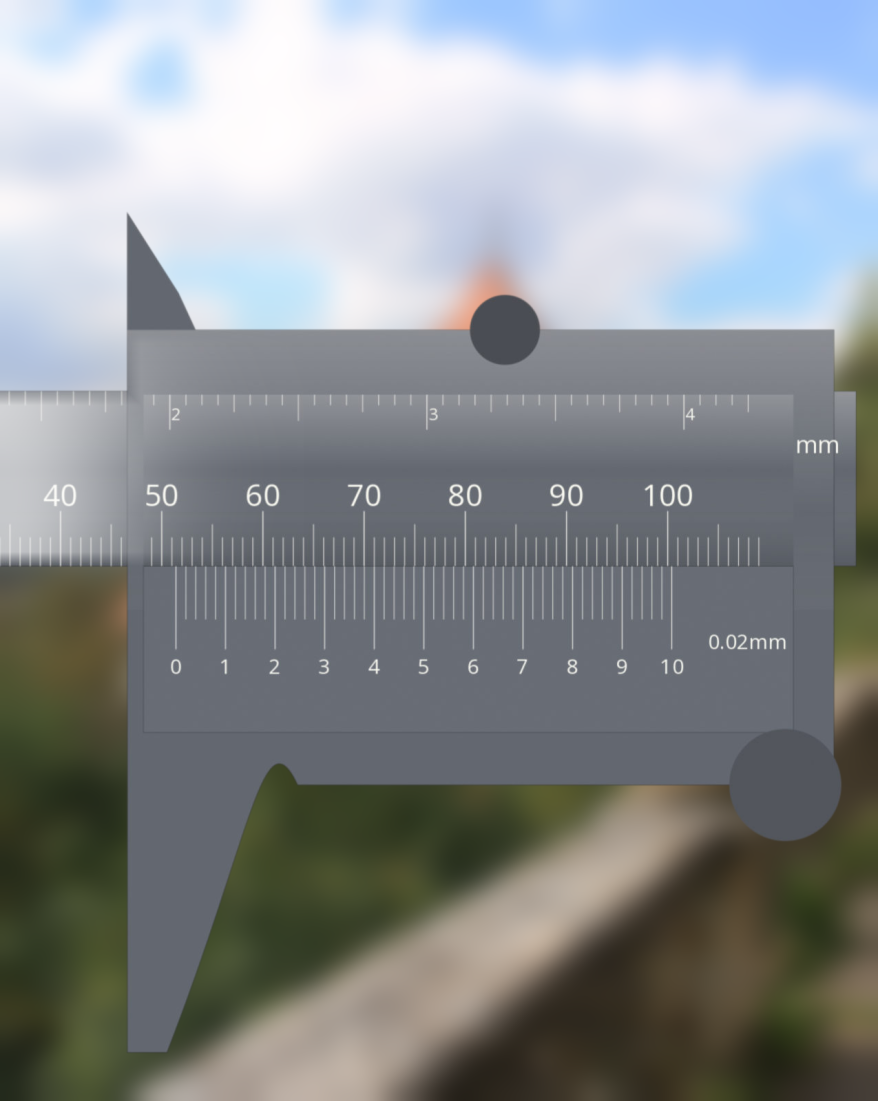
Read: 51.4 (mm)
